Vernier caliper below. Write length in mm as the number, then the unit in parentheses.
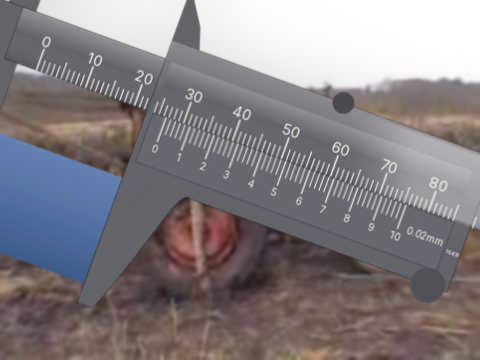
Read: 26.5 (mm)
